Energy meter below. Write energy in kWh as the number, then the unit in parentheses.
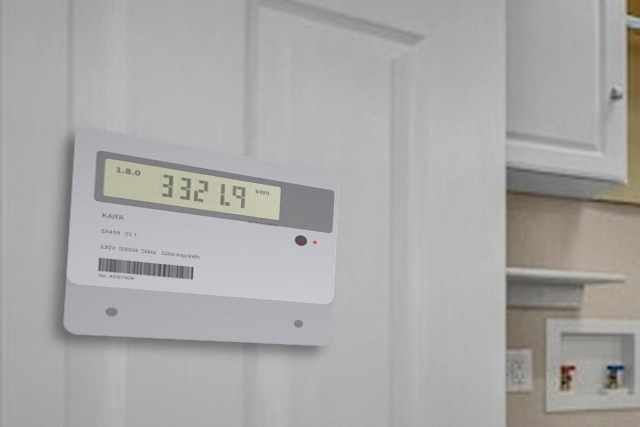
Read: 3321.9 (kWh)
